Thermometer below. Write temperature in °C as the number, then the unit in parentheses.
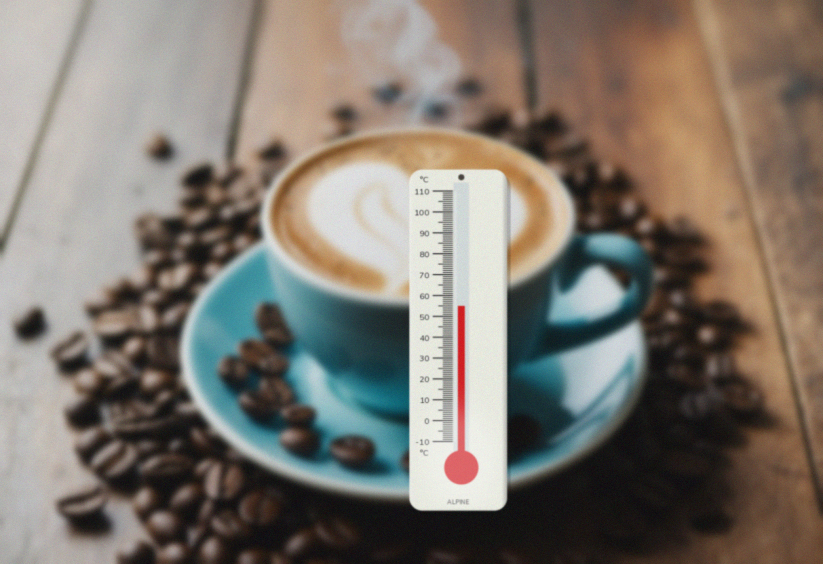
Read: 55 (°C)
